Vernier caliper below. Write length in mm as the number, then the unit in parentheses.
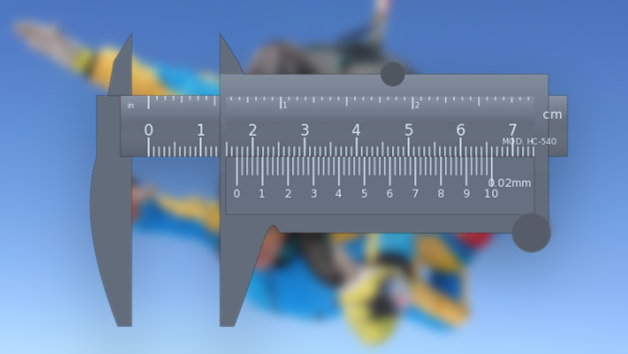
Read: 17.0 (mm)
